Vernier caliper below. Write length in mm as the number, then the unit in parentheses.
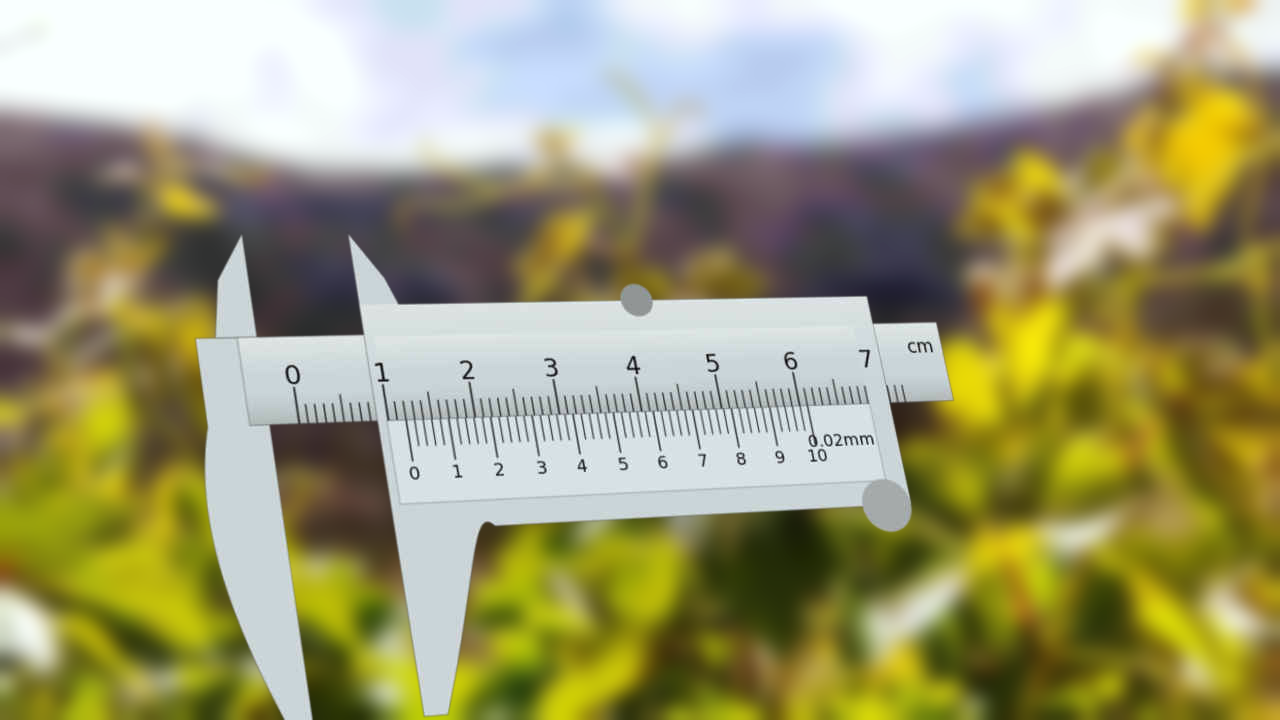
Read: 12.0 (mm)
